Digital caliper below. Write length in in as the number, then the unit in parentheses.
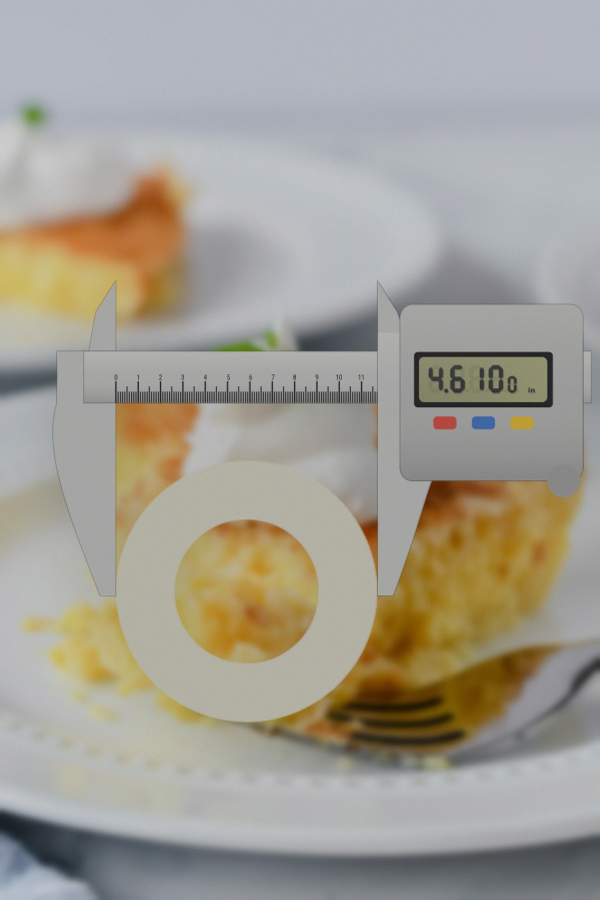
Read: 4.6100 (in)
